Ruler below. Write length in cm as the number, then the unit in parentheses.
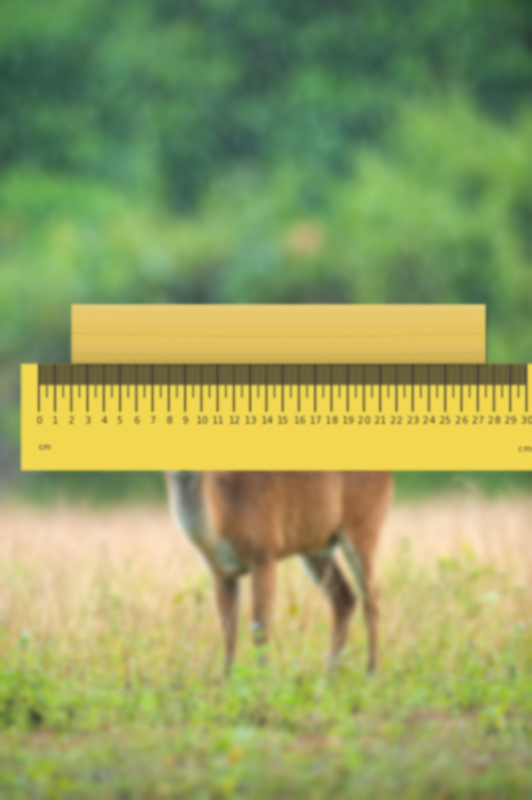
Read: 25.5 (cm)
